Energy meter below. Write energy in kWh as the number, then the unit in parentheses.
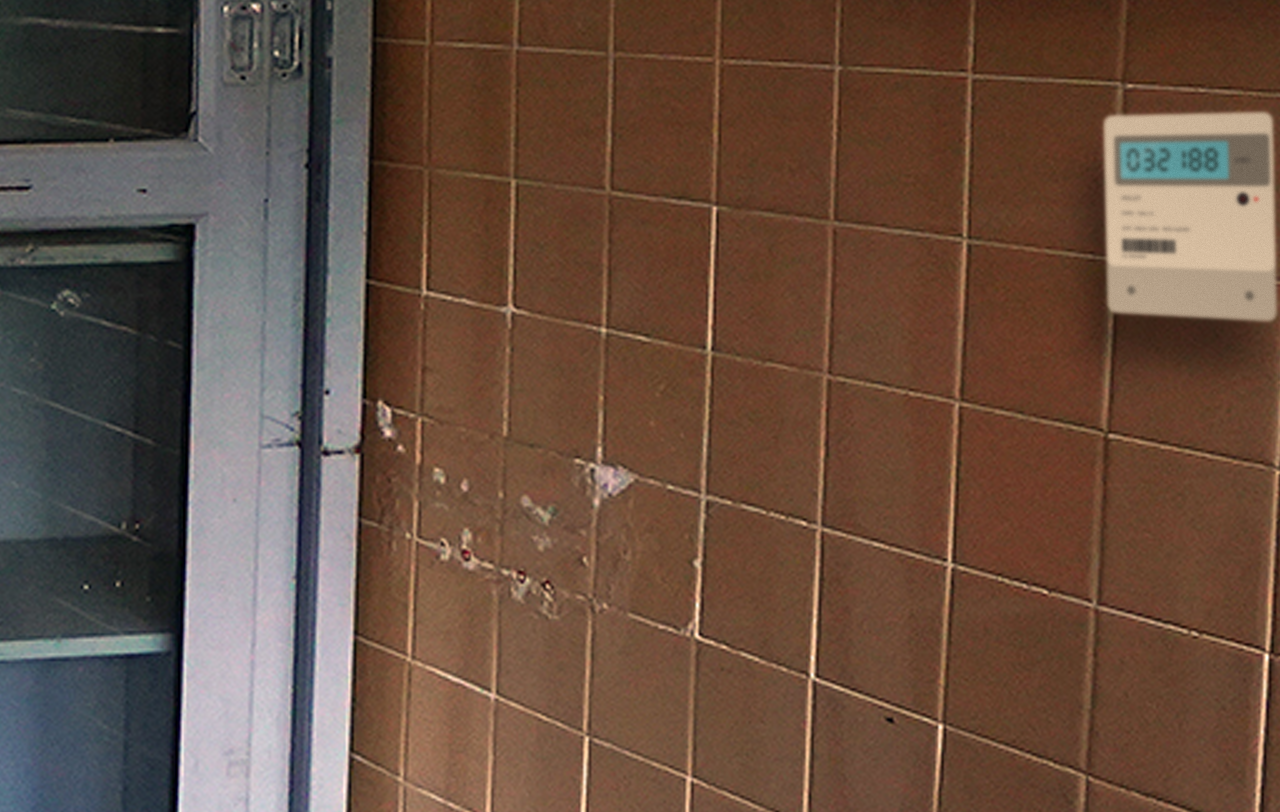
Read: 32188 (kWh)
